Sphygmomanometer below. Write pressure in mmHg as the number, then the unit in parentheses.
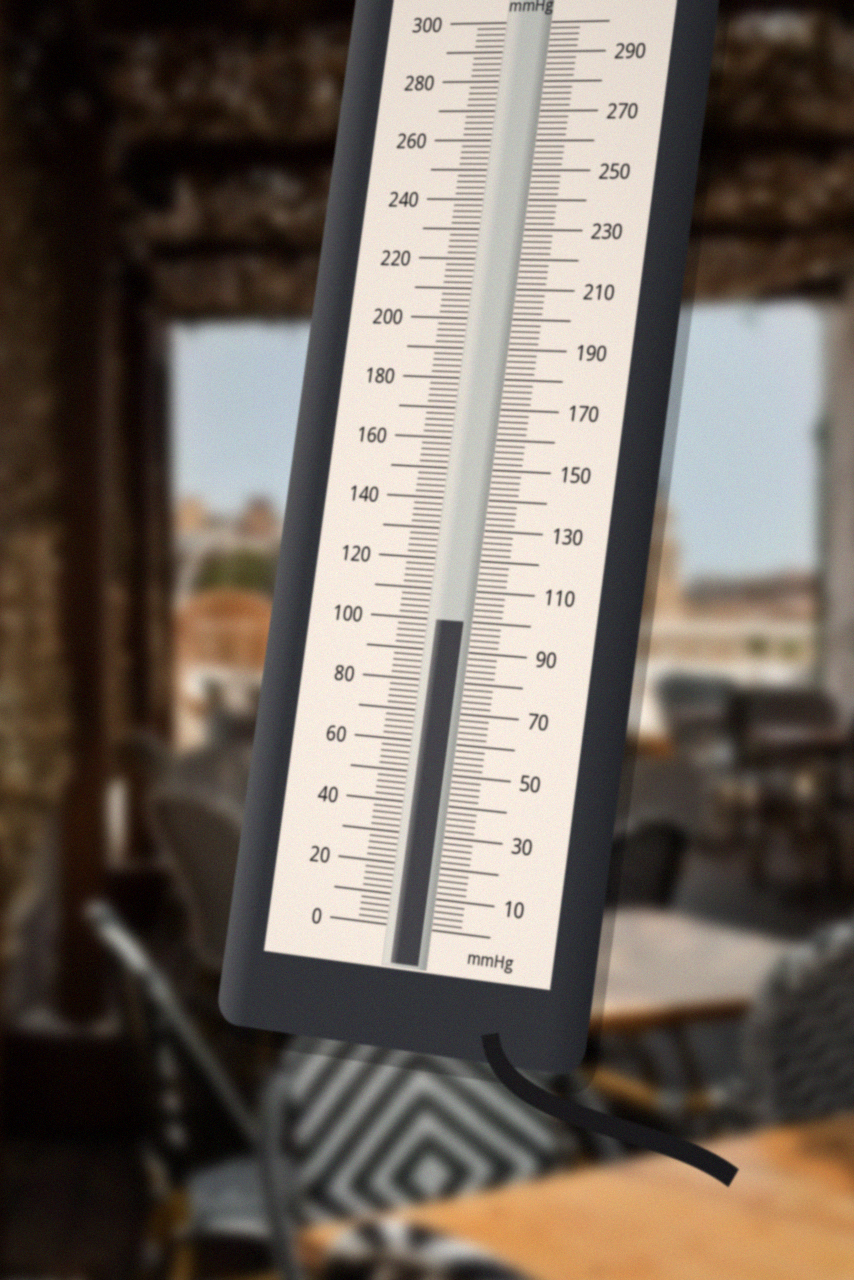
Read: 100 (mmHg)
